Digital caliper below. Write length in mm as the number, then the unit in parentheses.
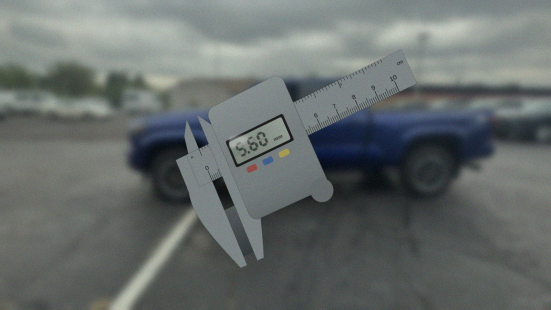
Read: 5.60 (mm)
